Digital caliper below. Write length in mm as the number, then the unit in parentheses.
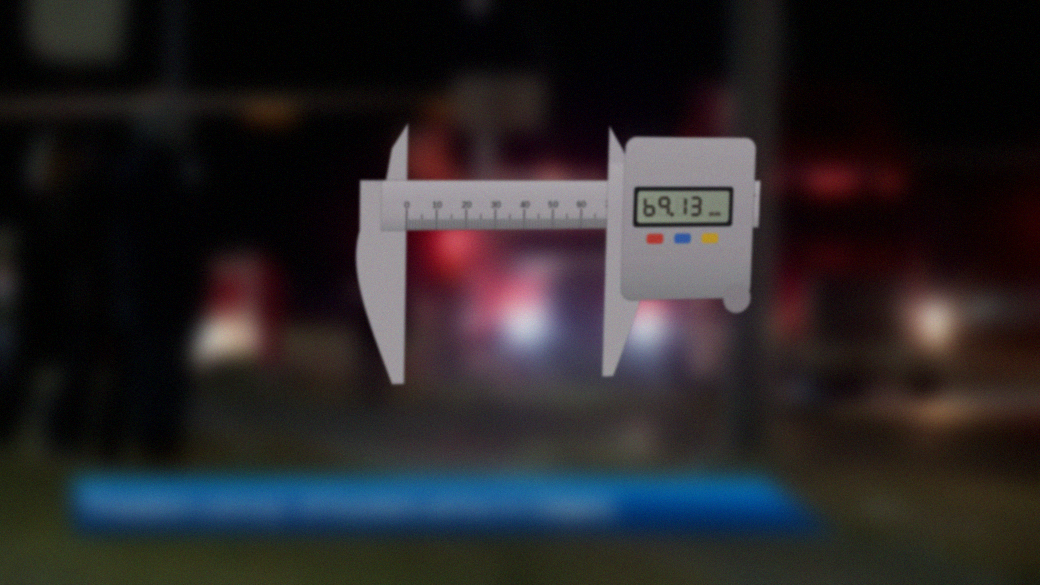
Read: 69.13 (mm)
